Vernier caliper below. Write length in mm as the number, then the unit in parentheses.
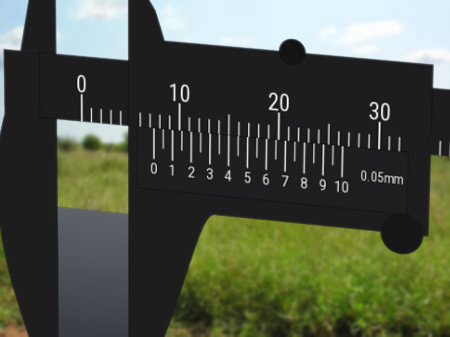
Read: 7.4 (mm)
